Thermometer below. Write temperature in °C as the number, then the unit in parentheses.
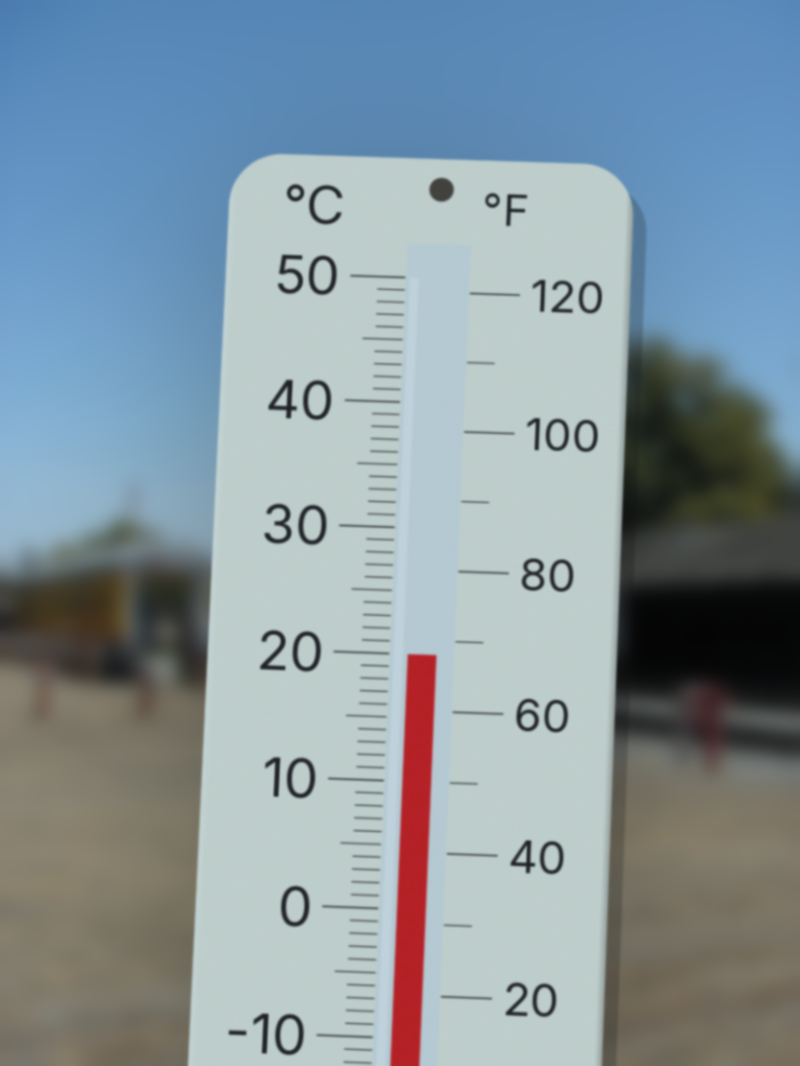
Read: 20 (°C)
